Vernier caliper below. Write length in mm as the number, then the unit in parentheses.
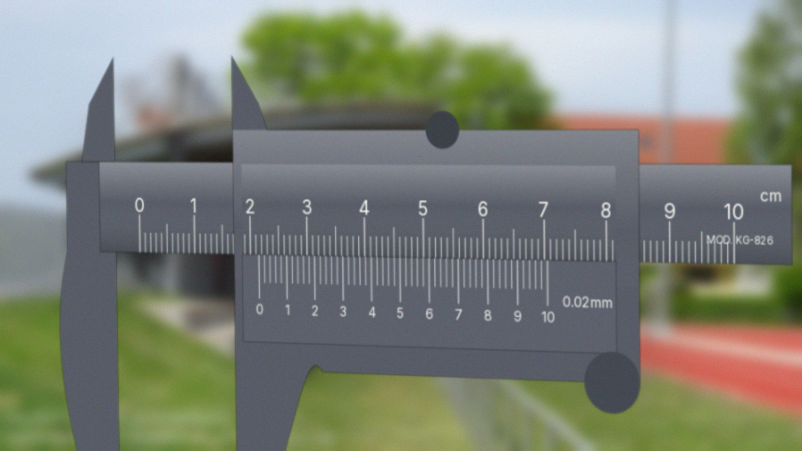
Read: 21.5 (mm)
